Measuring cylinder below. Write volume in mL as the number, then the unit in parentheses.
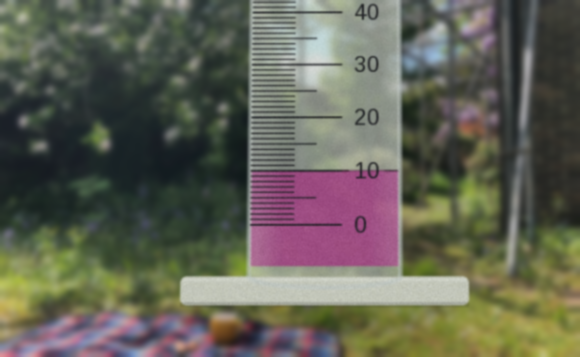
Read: 10 (mL)
